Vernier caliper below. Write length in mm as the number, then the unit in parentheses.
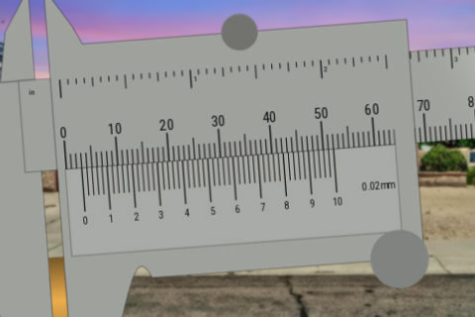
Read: 3.0 (mm)
